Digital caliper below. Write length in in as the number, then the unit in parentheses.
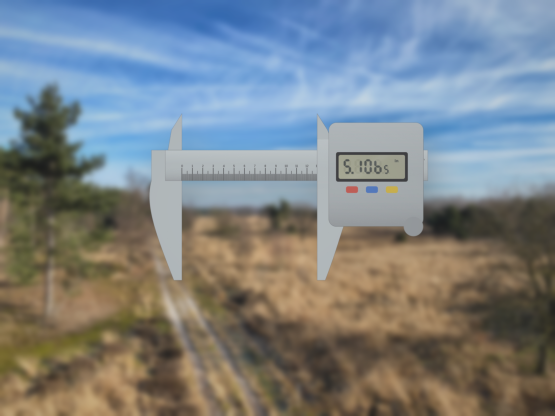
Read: 5.1065 (in)
